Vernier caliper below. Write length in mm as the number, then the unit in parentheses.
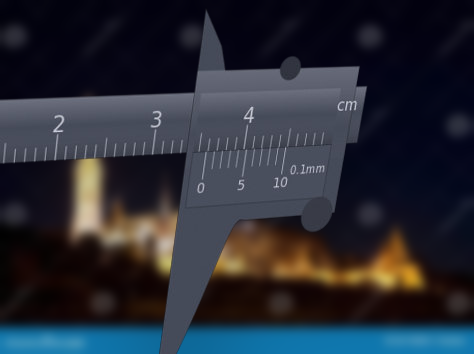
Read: 35.8 (mm)
